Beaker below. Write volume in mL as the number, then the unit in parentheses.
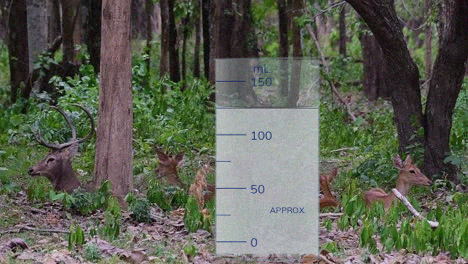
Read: 125 (mL)
